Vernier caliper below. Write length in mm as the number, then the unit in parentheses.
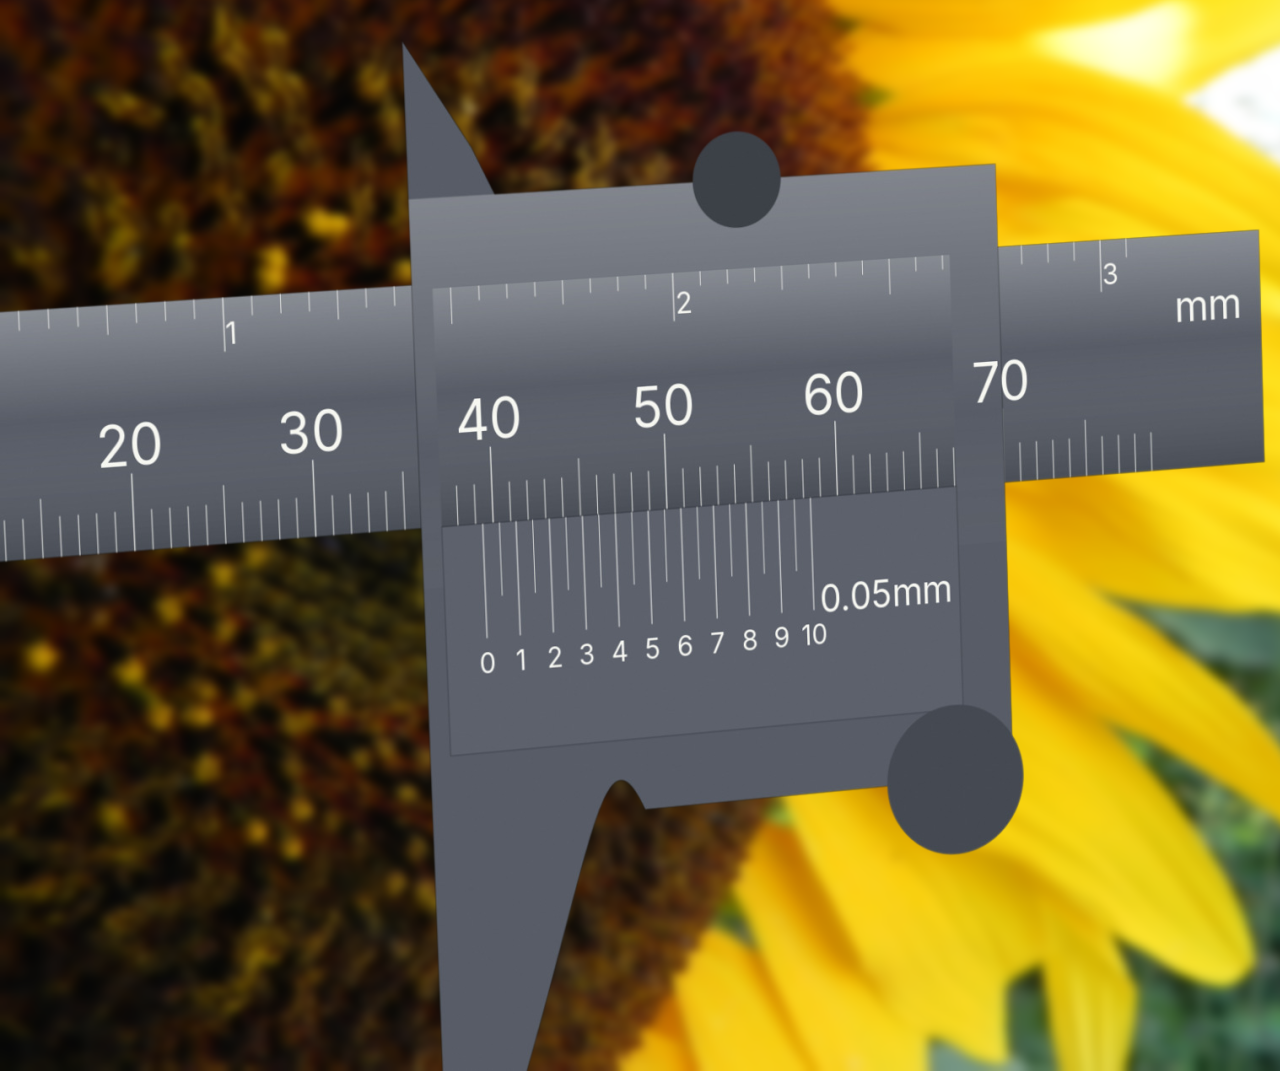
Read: 39.4 (mm)
